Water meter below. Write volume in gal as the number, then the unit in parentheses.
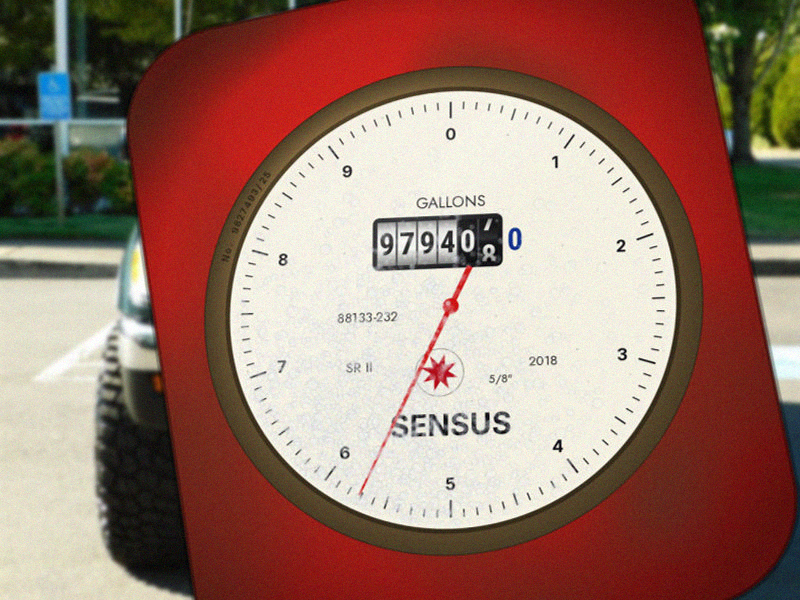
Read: 9794075.7 (gal)
